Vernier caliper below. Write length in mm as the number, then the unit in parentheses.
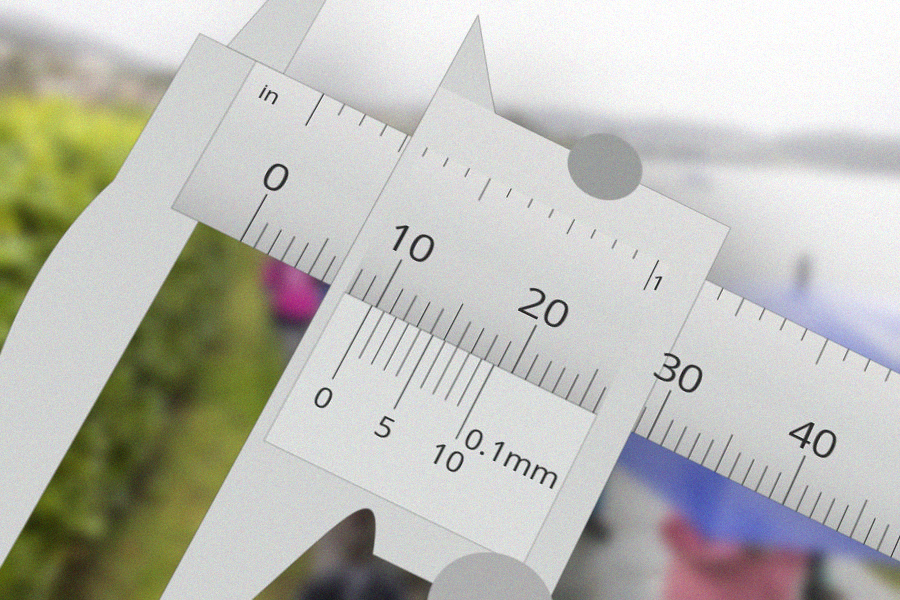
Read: 9.7 (mm)
